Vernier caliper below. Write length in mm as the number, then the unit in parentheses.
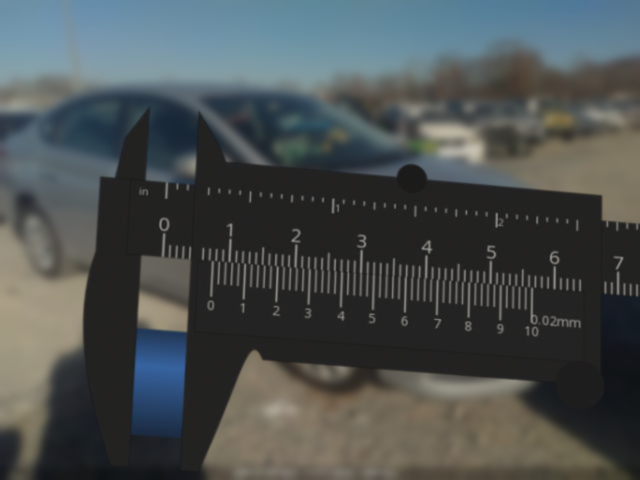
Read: 7.5 (mm)
